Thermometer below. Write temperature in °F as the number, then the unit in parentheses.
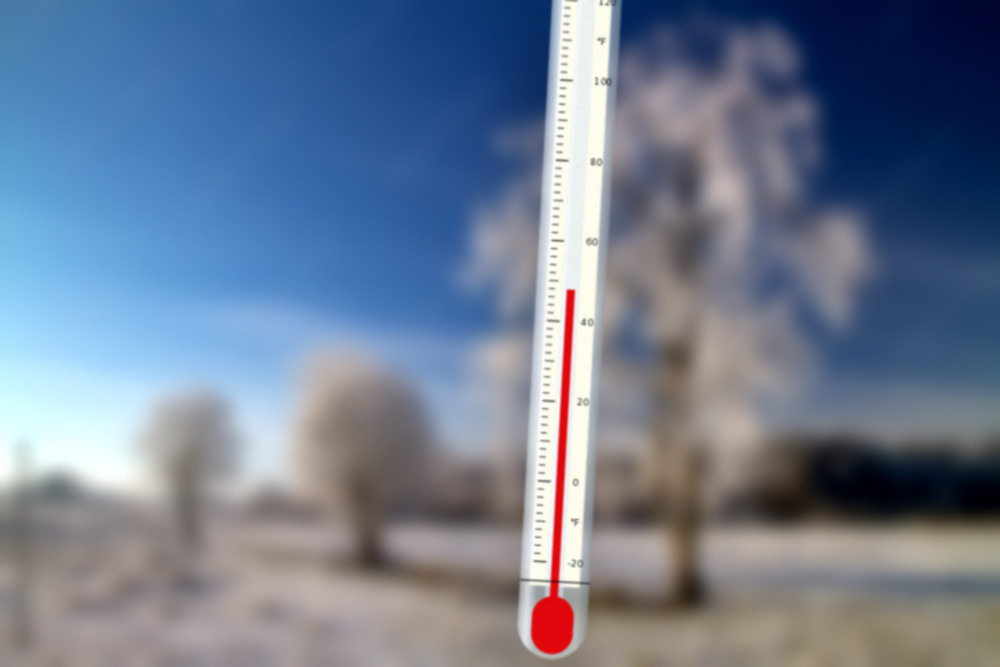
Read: 48 (°F)
